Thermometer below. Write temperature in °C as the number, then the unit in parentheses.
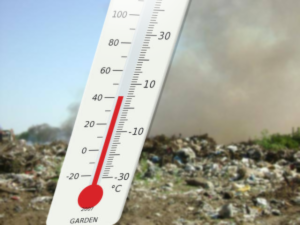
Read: 5 (°C)
